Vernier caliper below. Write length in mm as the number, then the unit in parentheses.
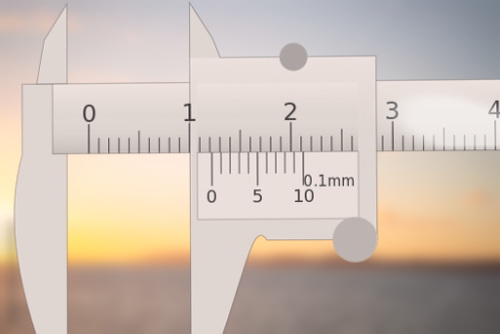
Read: 12.2 (mm)
